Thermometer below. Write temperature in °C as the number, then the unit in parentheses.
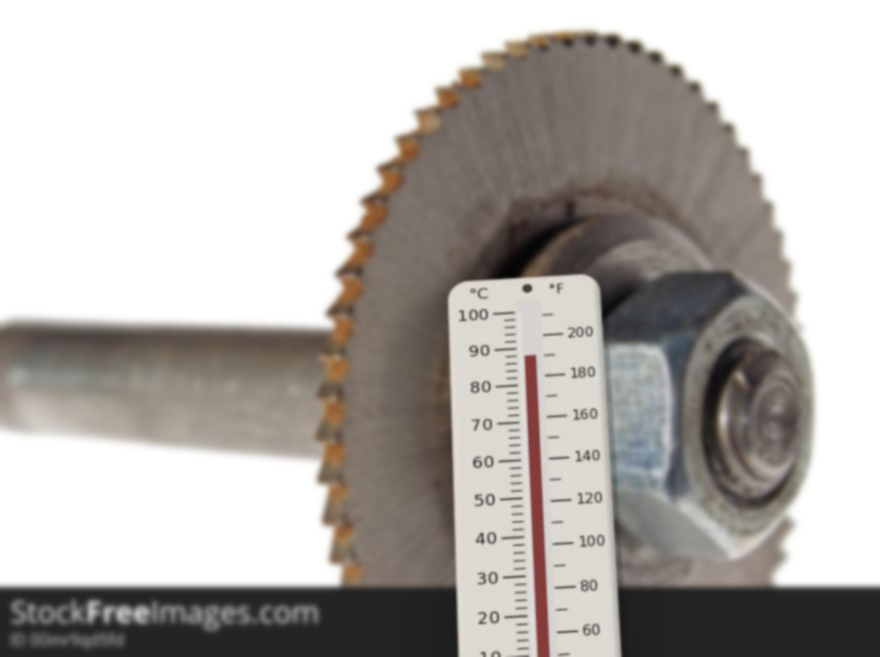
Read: 88 (°C)
